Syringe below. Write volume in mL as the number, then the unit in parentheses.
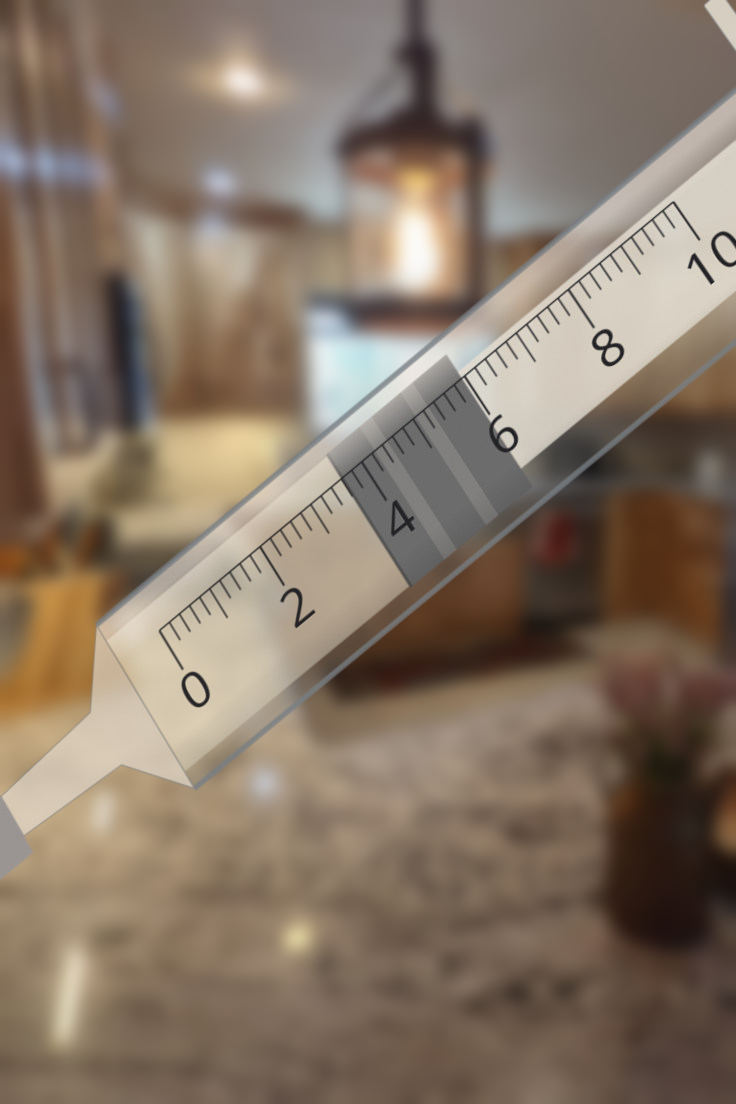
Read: 3.6 (mL)
